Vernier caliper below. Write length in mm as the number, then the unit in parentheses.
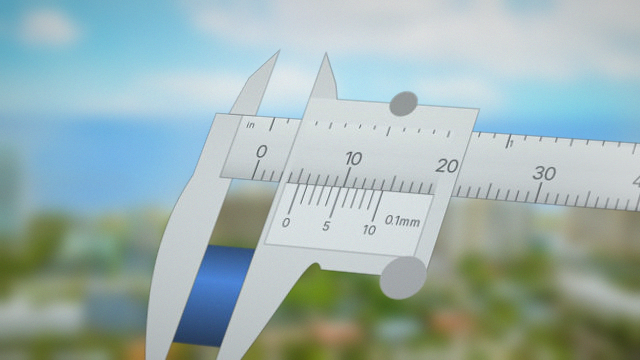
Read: 5.2 (mm)
